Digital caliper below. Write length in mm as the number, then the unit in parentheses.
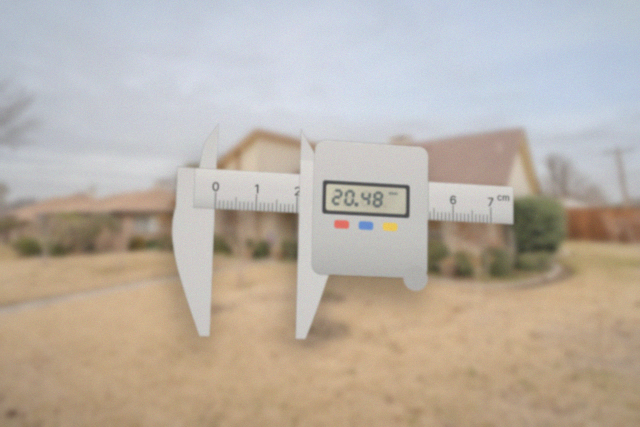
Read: 20.48 (mm)
